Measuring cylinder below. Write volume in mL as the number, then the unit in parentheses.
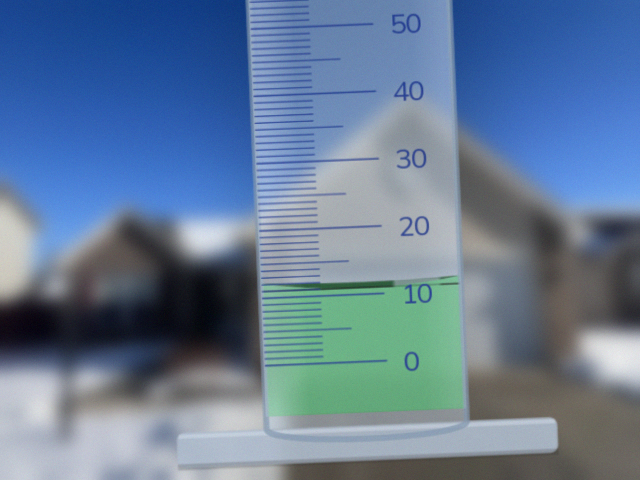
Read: 11 (mL)
